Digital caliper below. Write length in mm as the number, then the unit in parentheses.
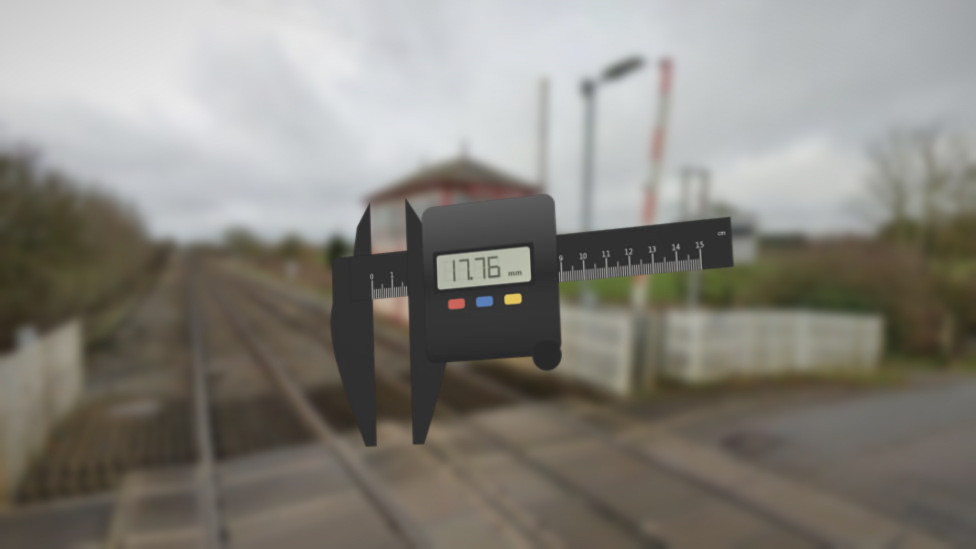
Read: 17.76 (mm)
